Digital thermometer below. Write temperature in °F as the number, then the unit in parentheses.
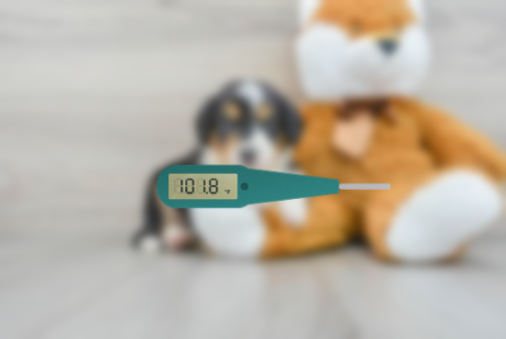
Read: 101.8 (°F)
